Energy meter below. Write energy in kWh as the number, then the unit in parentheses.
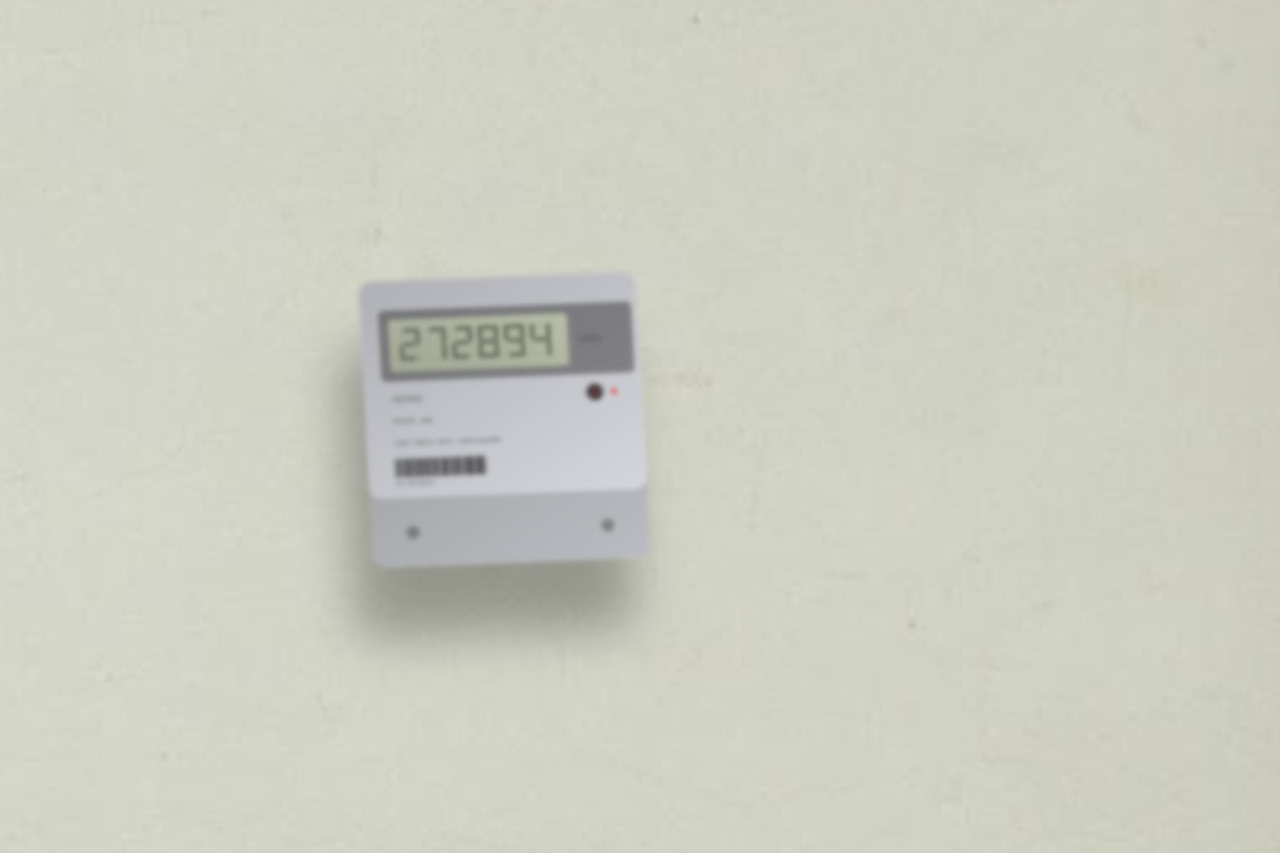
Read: 272894 (kWh)
